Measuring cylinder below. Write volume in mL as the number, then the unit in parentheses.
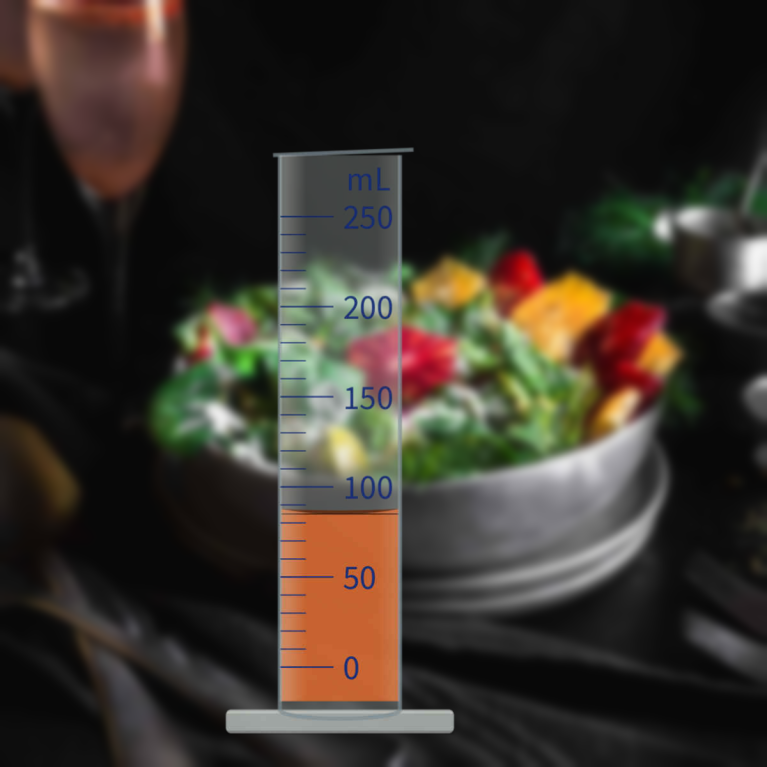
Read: 85 (mL)
